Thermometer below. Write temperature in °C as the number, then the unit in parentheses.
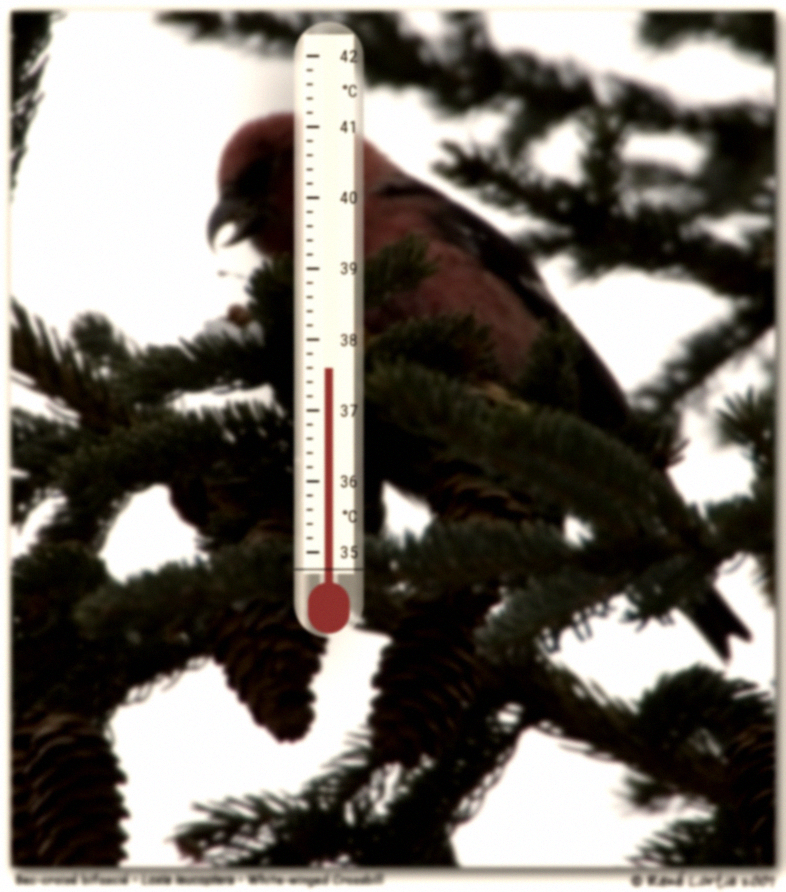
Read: 37.6 (°C)
